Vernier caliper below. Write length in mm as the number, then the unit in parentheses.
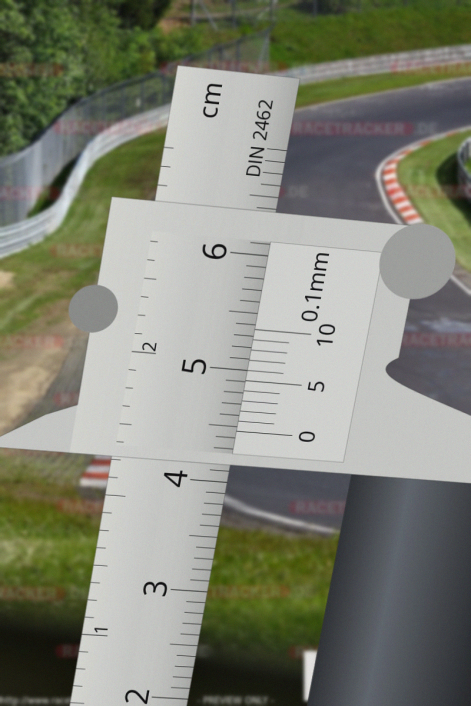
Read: 44.6 (mm)
